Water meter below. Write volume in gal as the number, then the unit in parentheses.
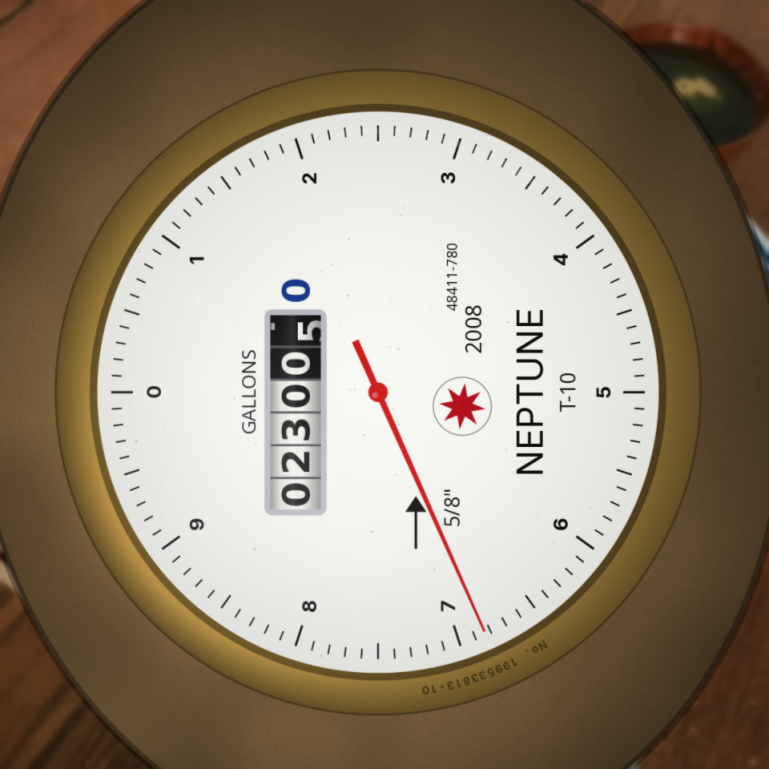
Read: 230046.8 (gal)
